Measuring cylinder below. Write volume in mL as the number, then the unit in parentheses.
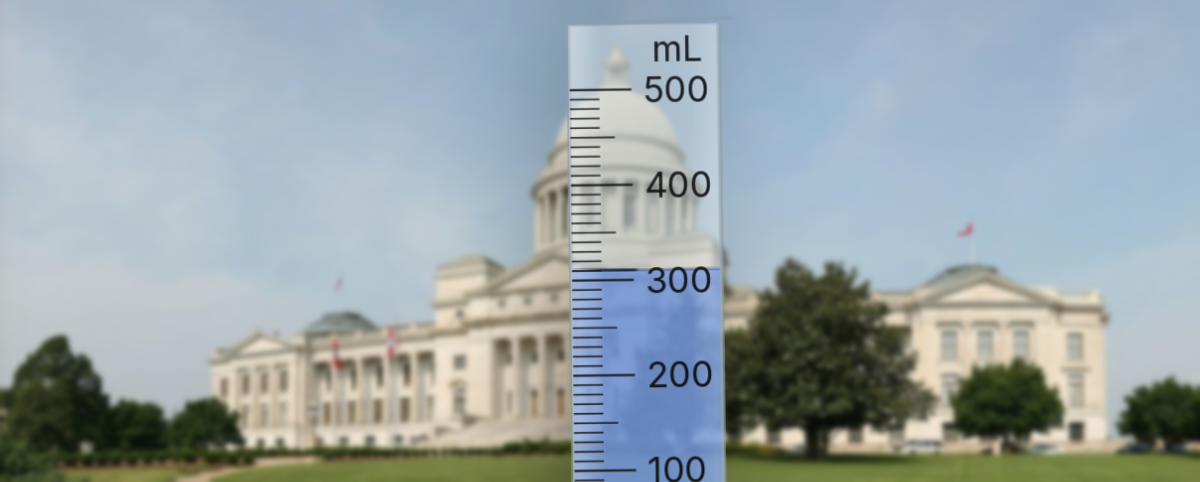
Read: 310 (mL)
